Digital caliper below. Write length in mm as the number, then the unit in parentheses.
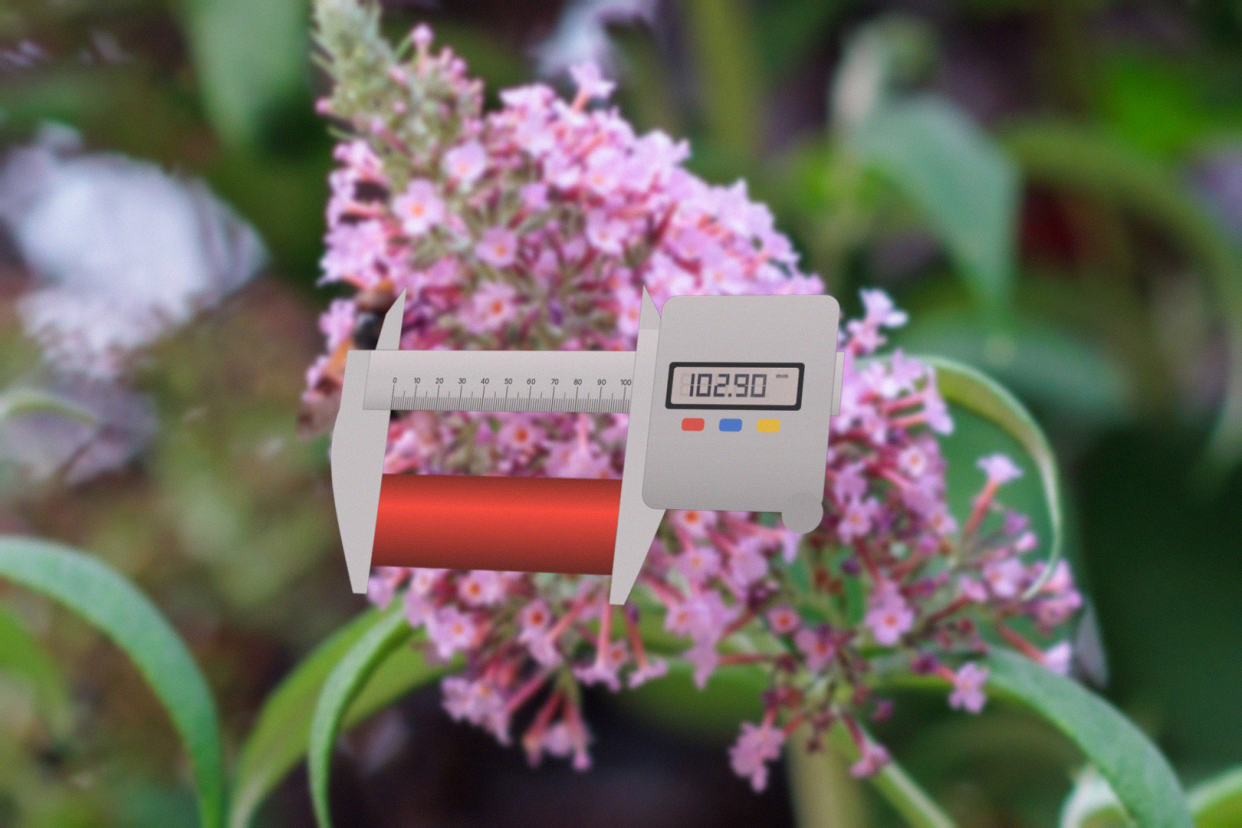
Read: 102.90 (mm)
